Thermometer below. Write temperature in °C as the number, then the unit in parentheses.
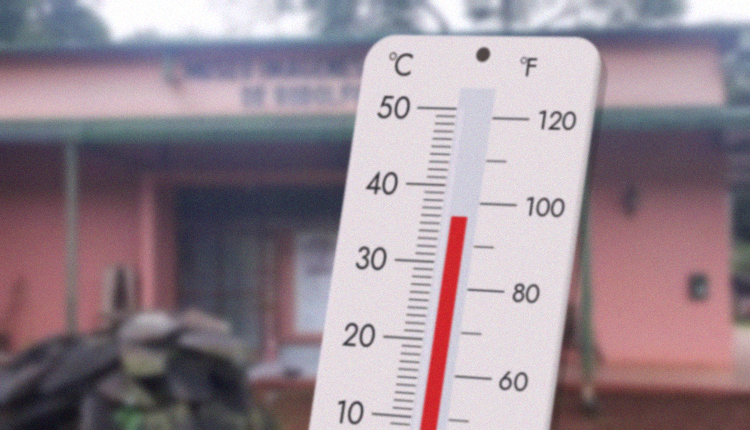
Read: 36 (°C)
